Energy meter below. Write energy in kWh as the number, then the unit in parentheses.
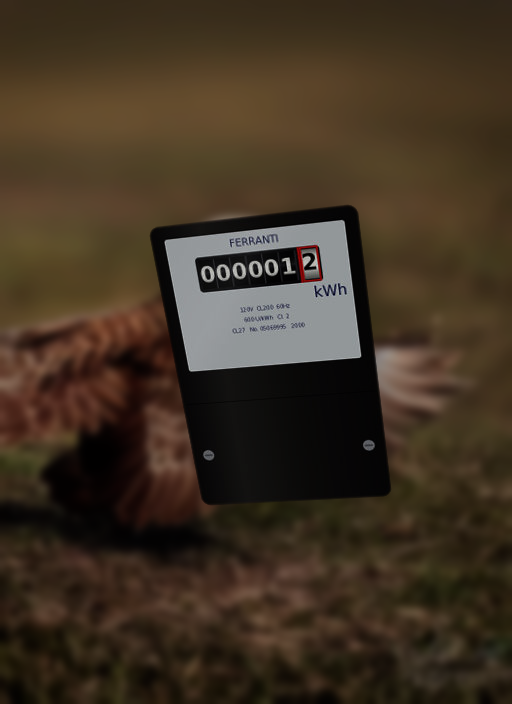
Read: 1.2 (kWh)
